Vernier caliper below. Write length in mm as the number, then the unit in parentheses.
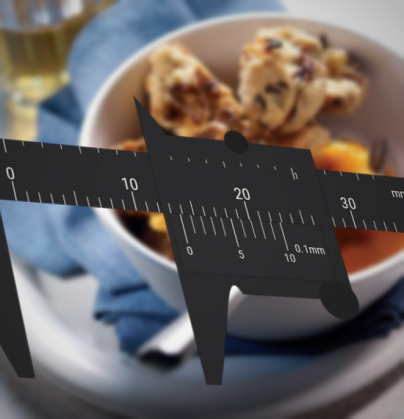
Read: 13.8 (mm)
